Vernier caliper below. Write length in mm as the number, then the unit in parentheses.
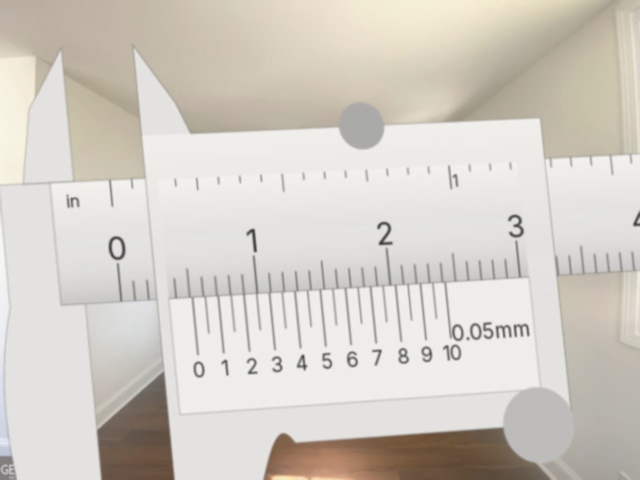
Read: 5.2 (mm)
